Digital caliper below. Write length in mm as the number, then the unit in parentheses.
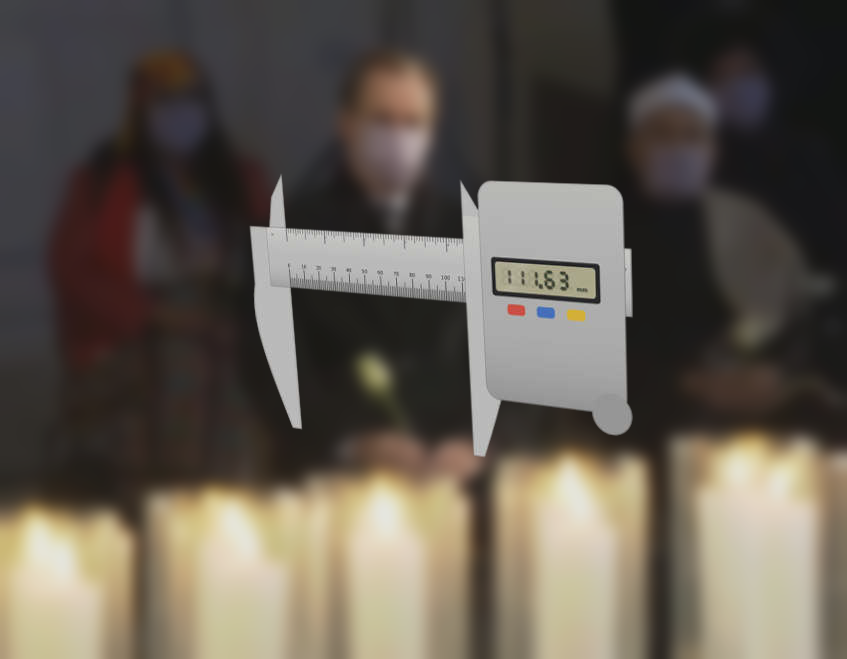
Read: 111.63 (mm)
